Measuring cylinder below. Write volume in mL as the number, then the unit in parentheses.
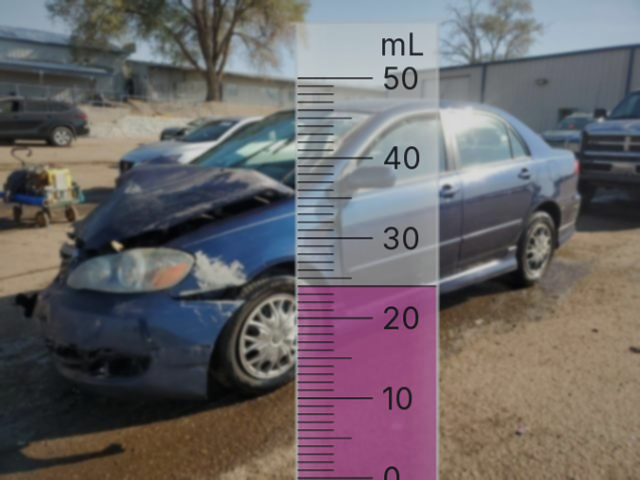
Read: 24 (mL)
